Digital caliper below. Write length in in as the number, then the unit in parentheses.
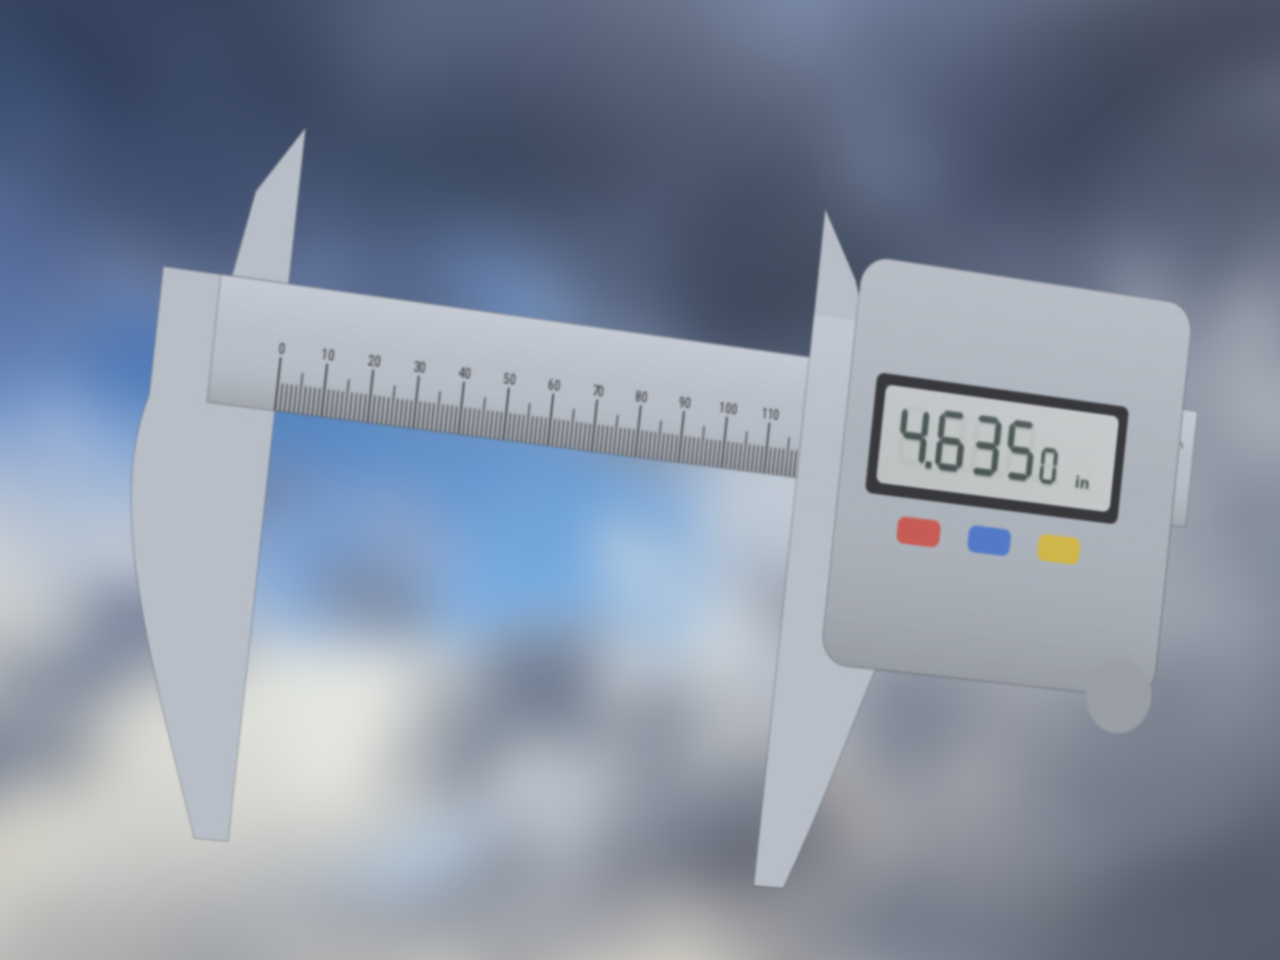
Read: 4.6350 (in)
